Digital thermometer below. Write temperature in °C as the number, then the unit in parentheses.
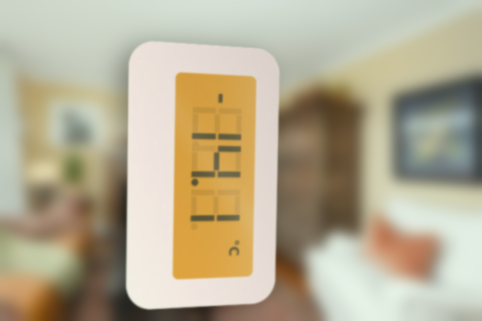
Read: -14.1 (°C)
